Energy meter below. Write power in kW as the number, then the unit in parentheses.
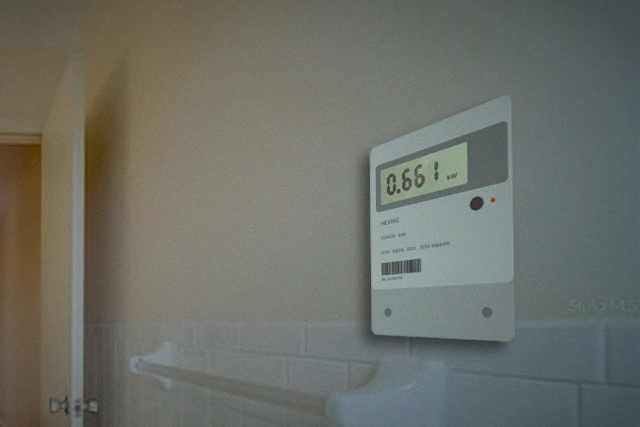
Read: 0.661 (kW)
